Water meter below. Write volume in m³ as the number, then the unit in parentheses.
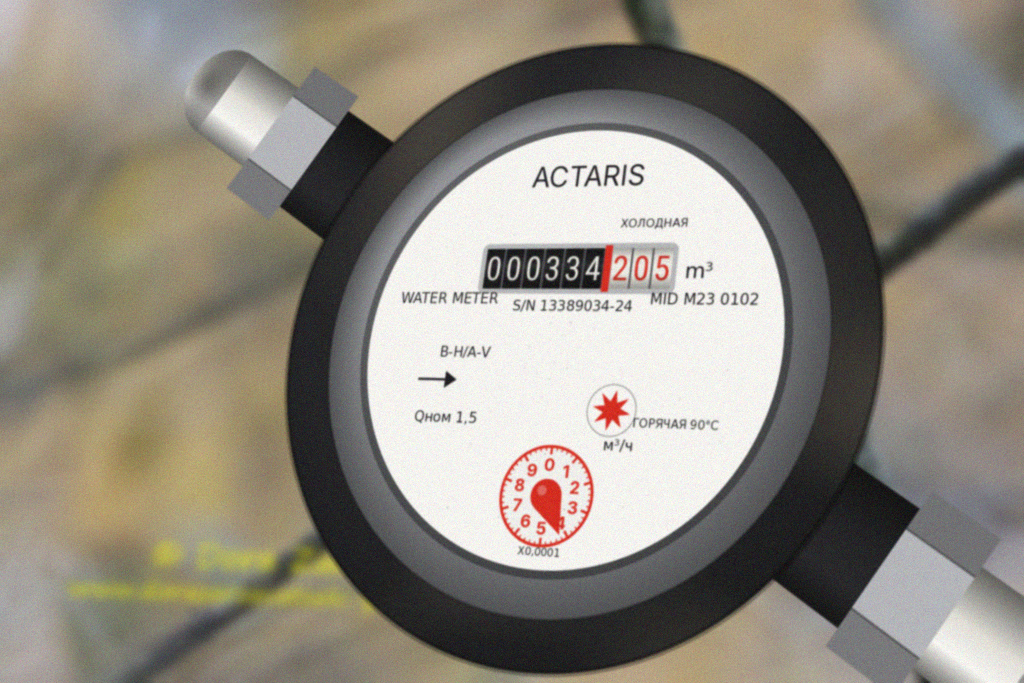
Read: 334.2054 (m³)
